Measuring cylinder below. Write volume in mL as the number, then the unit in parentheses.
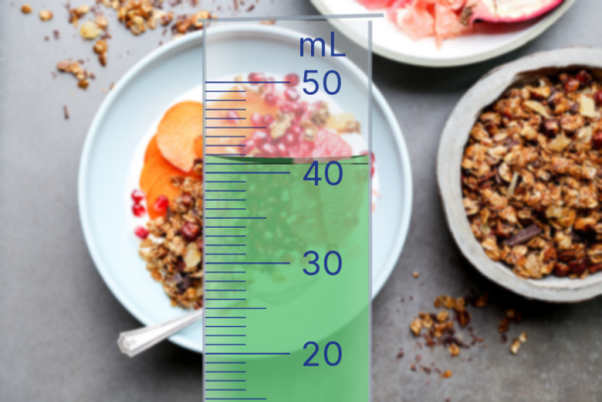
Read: 41 (mL)
